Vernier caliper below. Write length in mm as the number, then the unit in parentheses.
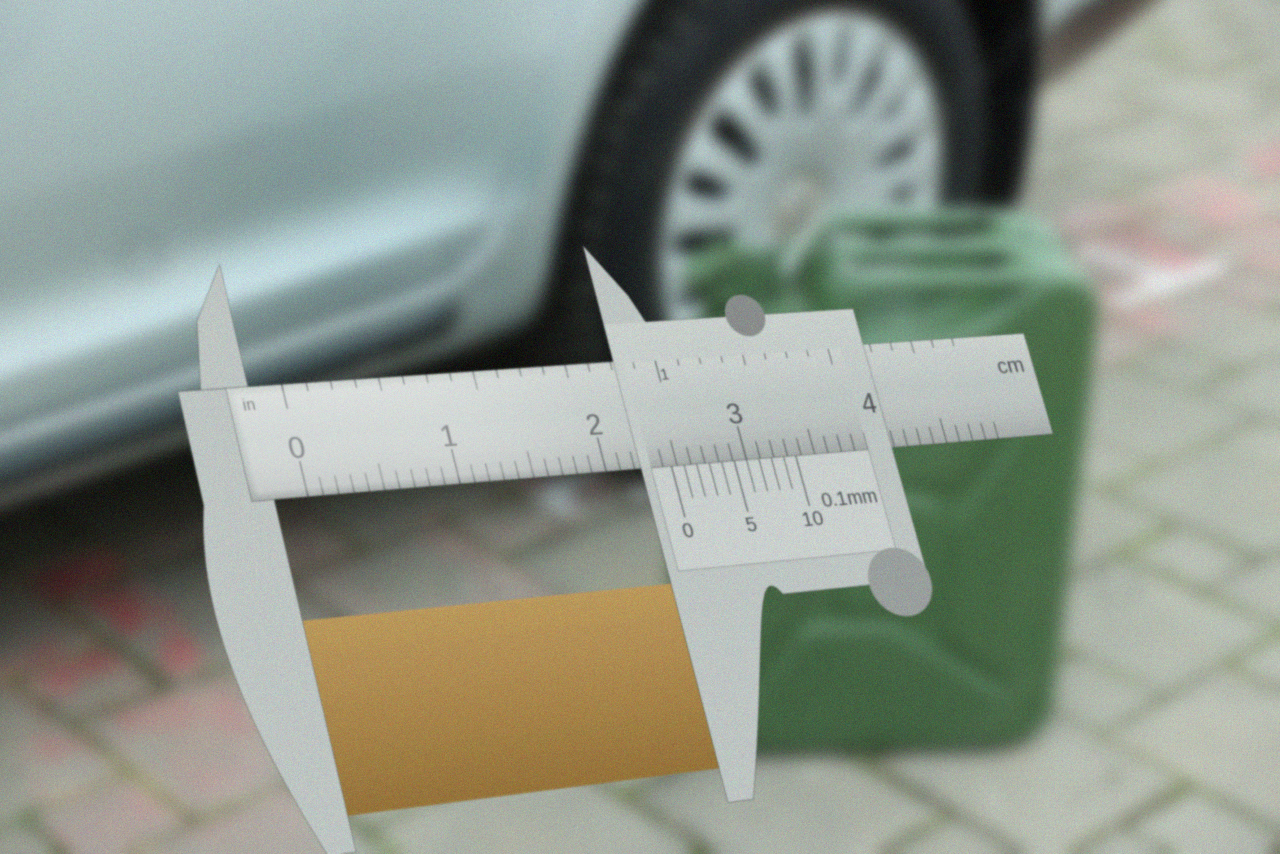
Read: 24.6 (mm)
